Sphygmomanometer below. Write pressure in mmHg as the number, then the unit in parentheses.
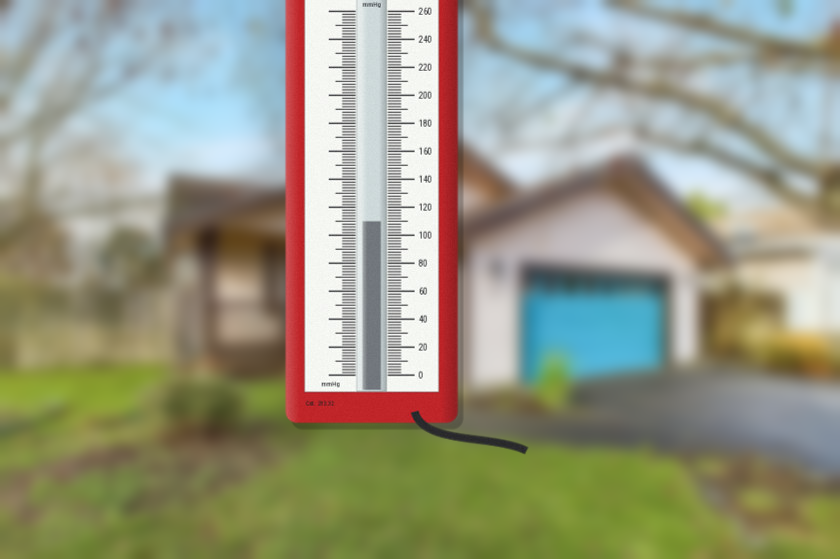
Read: 110 (mmHg)
